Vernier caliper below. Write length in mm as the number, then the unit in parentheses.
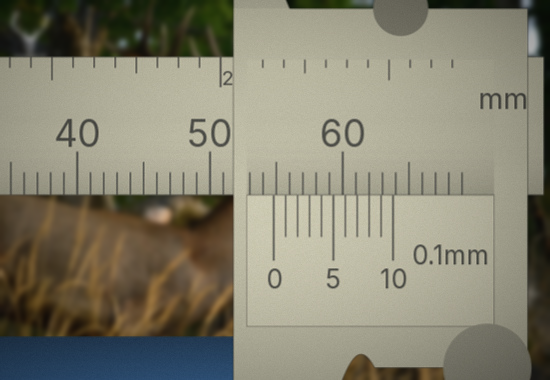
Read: 54.8 (mm)
